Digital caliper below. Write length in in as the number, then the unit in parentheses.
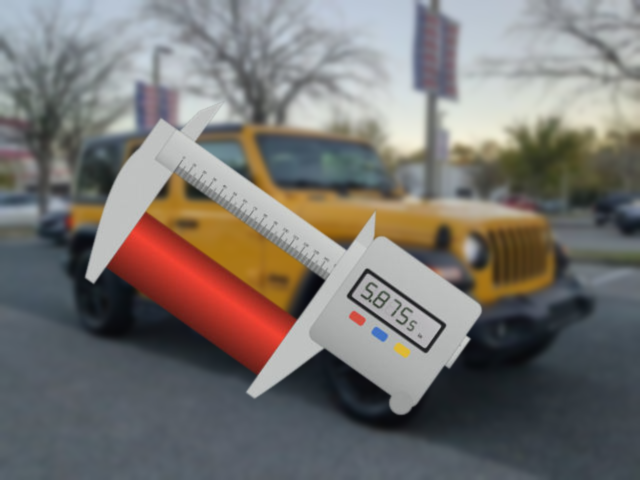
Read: 5.8755 (in)
